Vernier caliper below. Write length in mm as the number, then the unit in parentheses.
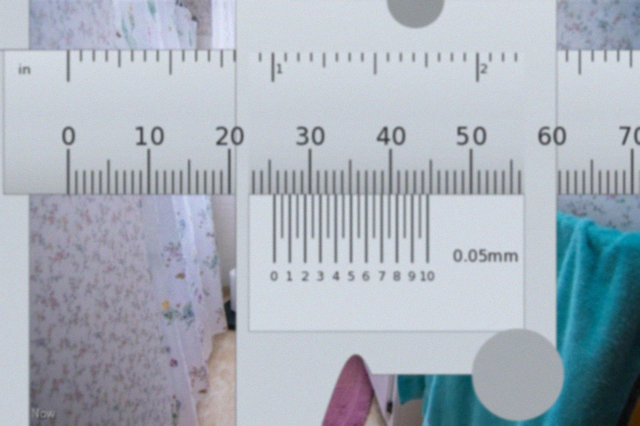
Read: 25.6 (mm)
